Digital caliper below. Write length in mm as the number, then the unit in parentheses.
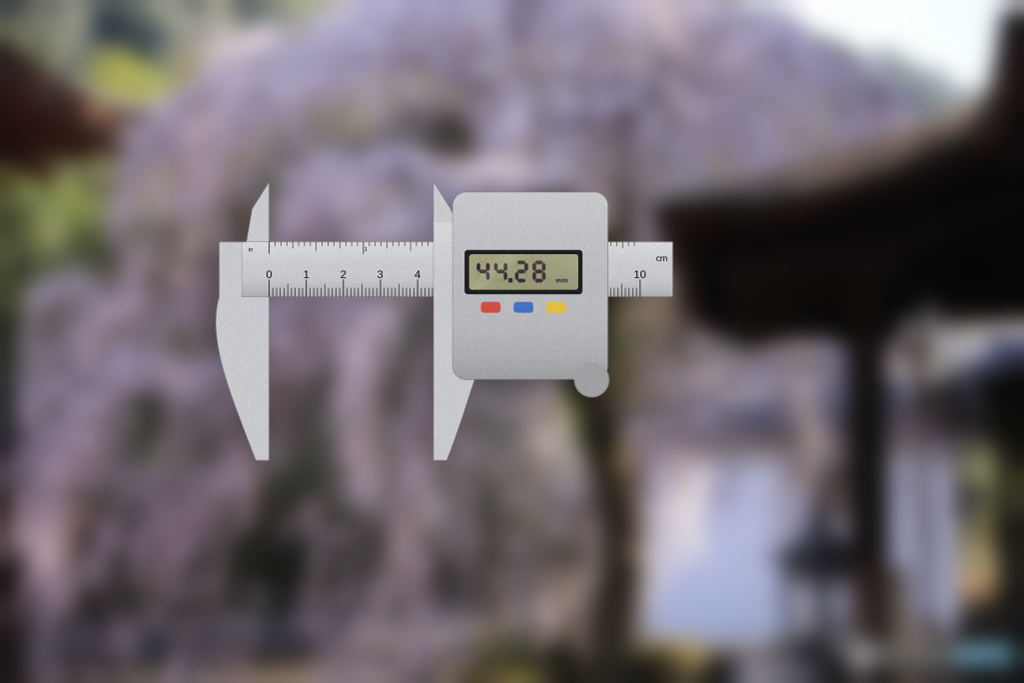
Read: 44.28 (mm)
